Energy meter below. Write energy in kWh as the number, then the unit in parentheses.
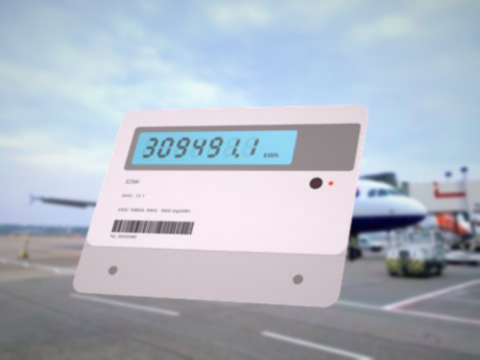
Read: 309491.1 (kWh)
